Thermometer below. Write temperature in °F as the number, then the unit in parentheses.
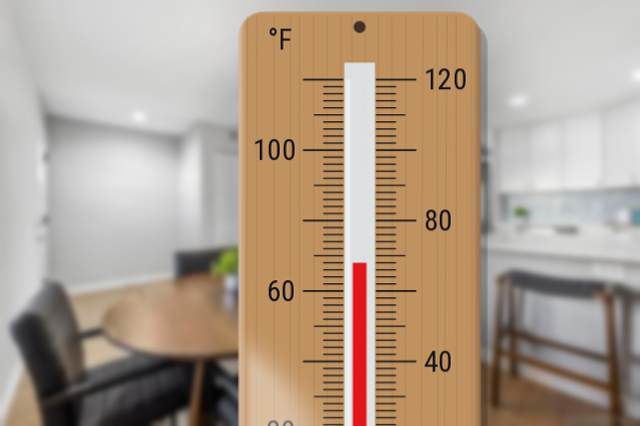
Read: 68 (°F)
